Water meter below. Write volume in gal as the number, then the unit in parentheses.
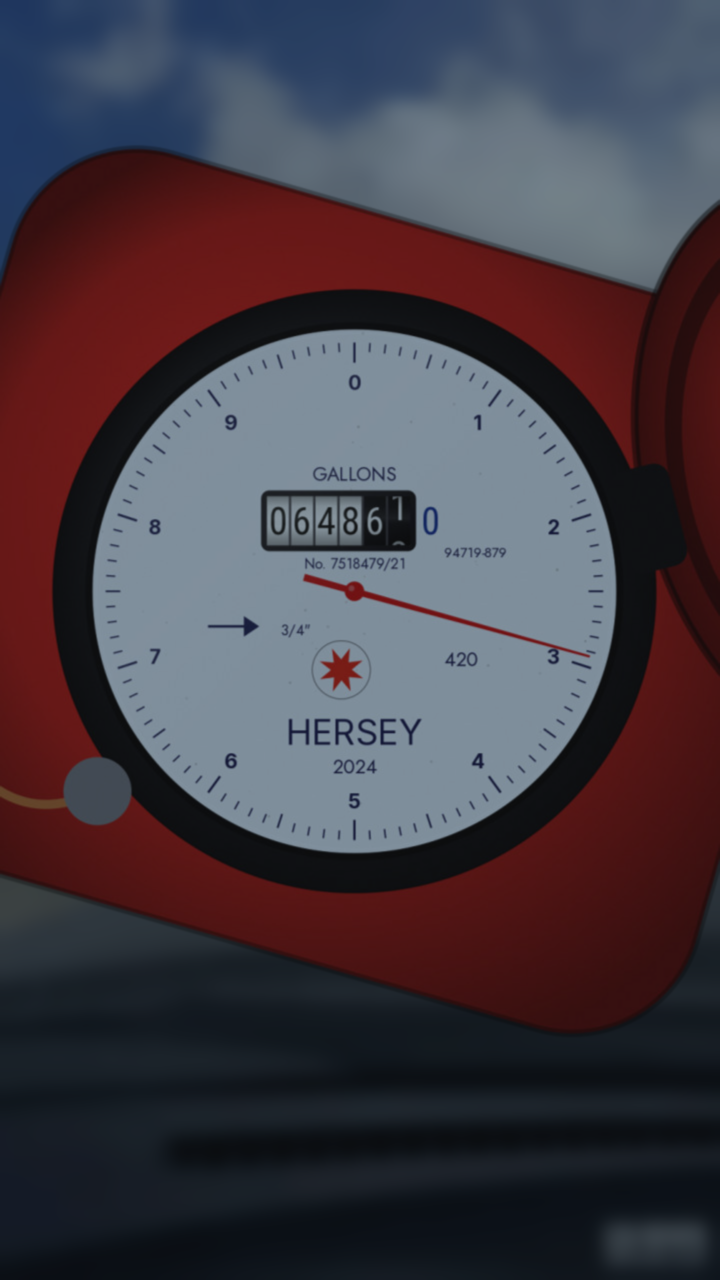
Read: 648612.9 (gal)
